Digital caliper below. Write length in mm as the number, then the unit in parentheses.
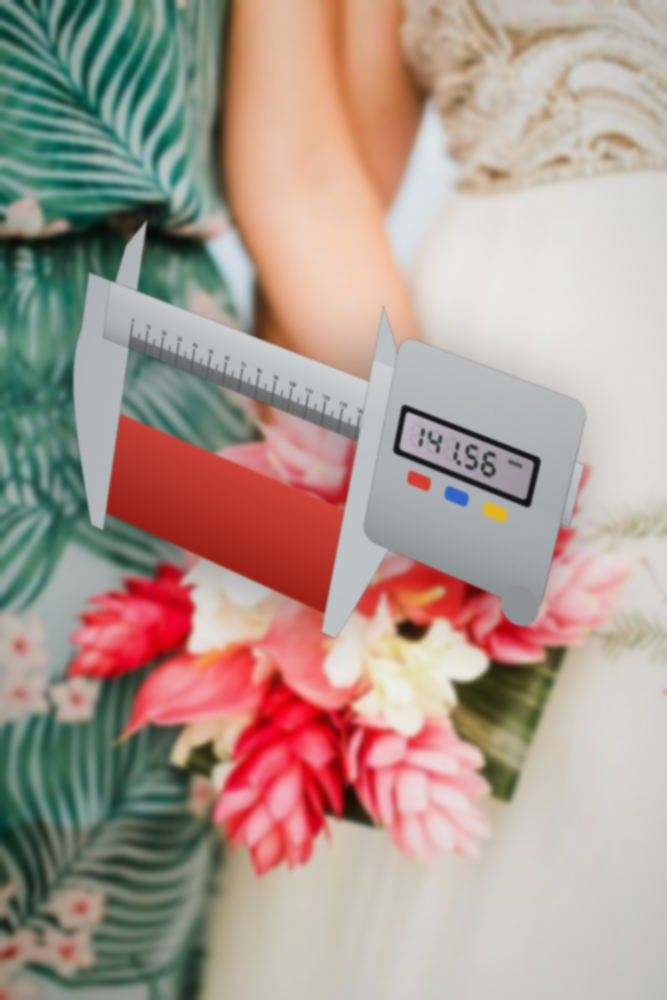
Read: 141.56 (mm)
